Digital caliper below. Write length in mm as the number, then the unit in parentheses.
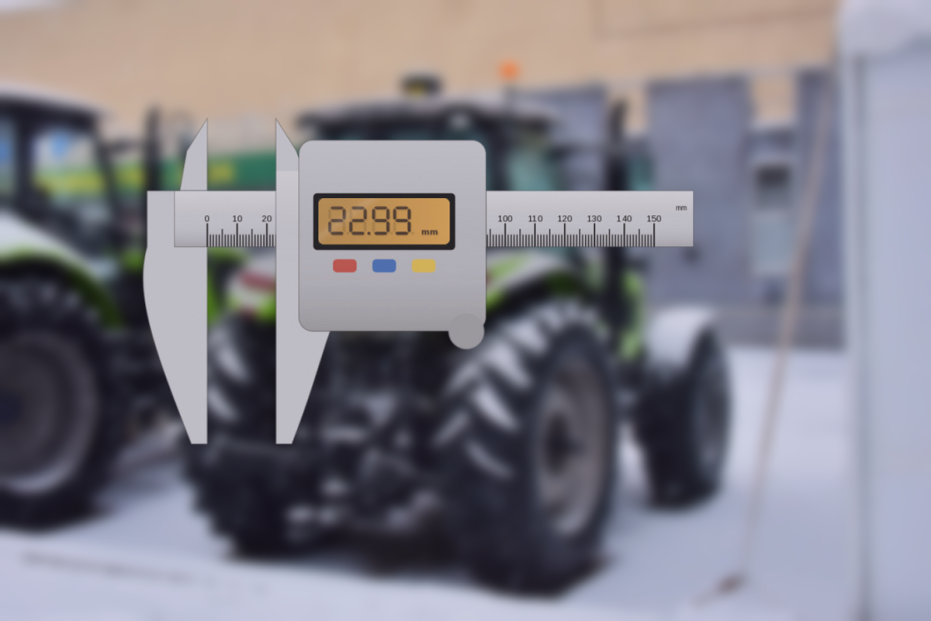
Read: 22.99 (mm)
